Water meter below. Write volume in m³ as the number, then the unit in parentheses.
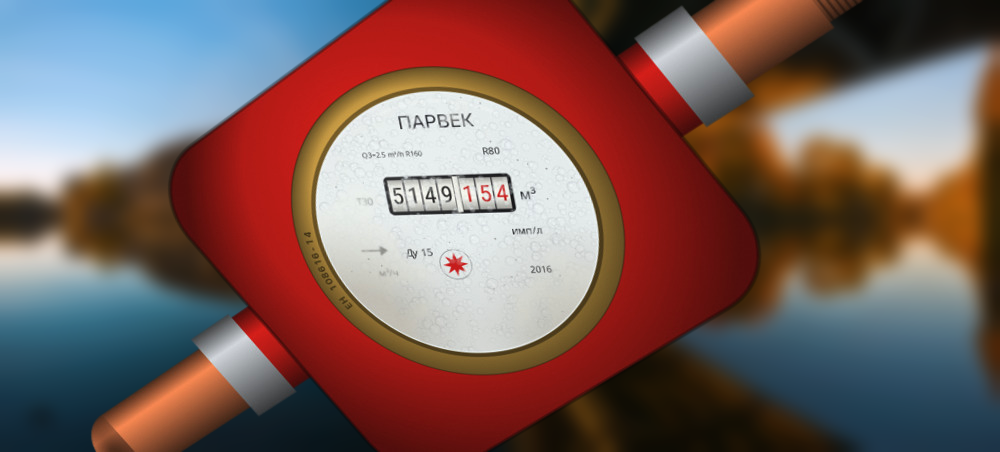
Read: 5149.154 (m³)
